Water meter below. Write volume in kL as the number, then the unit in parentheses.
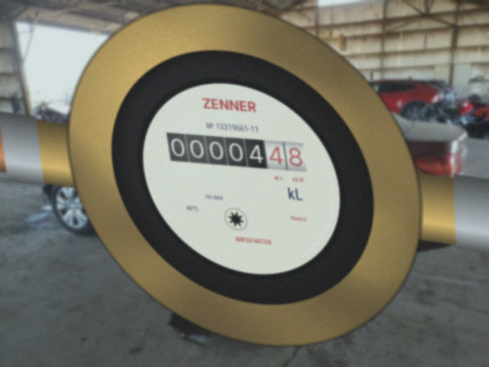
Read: 4.48 (kL)
